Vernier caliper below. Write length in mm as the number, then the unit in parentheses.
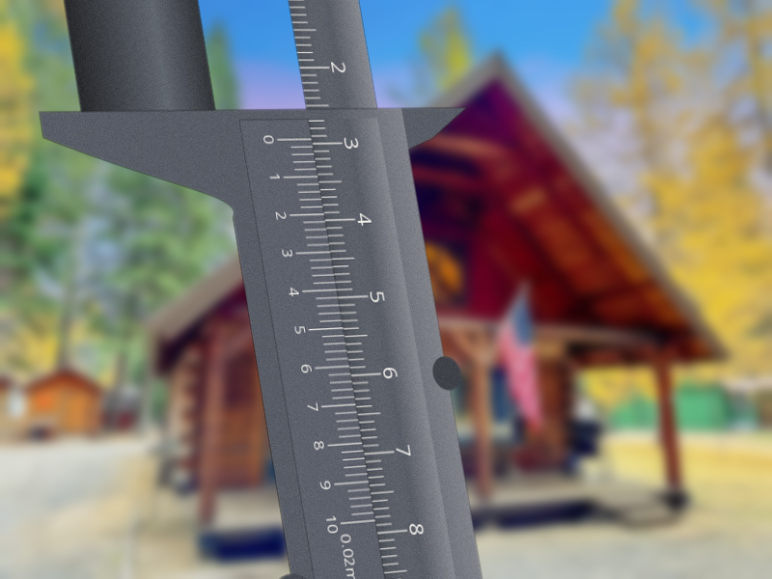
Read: 29.4 (mm)
